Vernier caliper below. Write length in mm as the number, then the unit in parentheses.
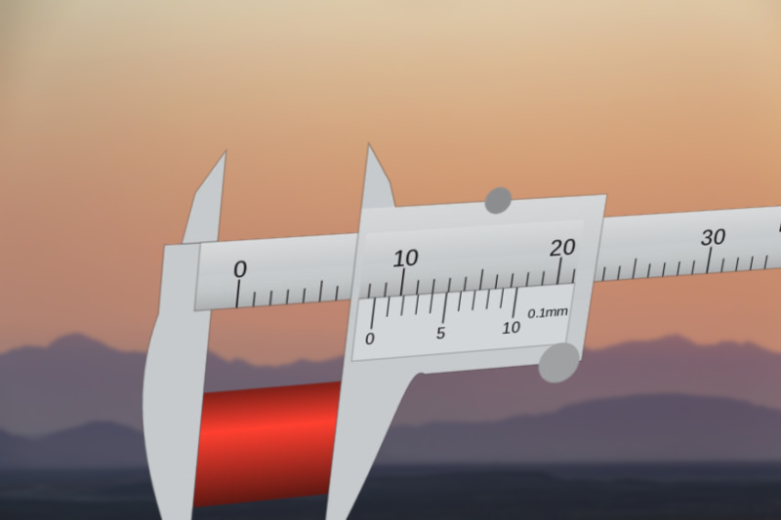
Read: 8.4 (mm)
